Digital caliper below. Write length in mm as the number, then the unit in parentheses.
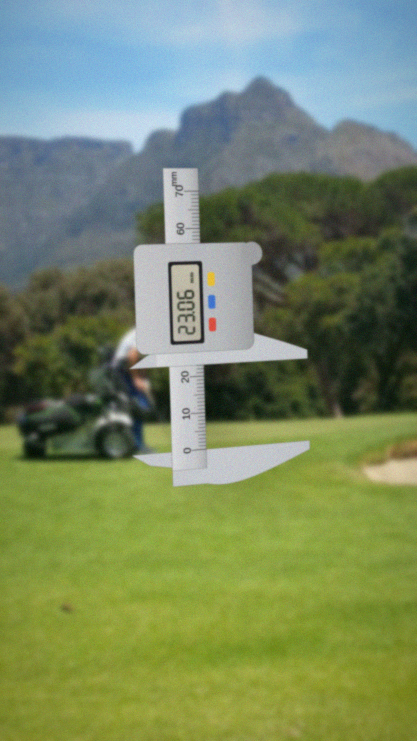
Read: 23.06 (mm)
